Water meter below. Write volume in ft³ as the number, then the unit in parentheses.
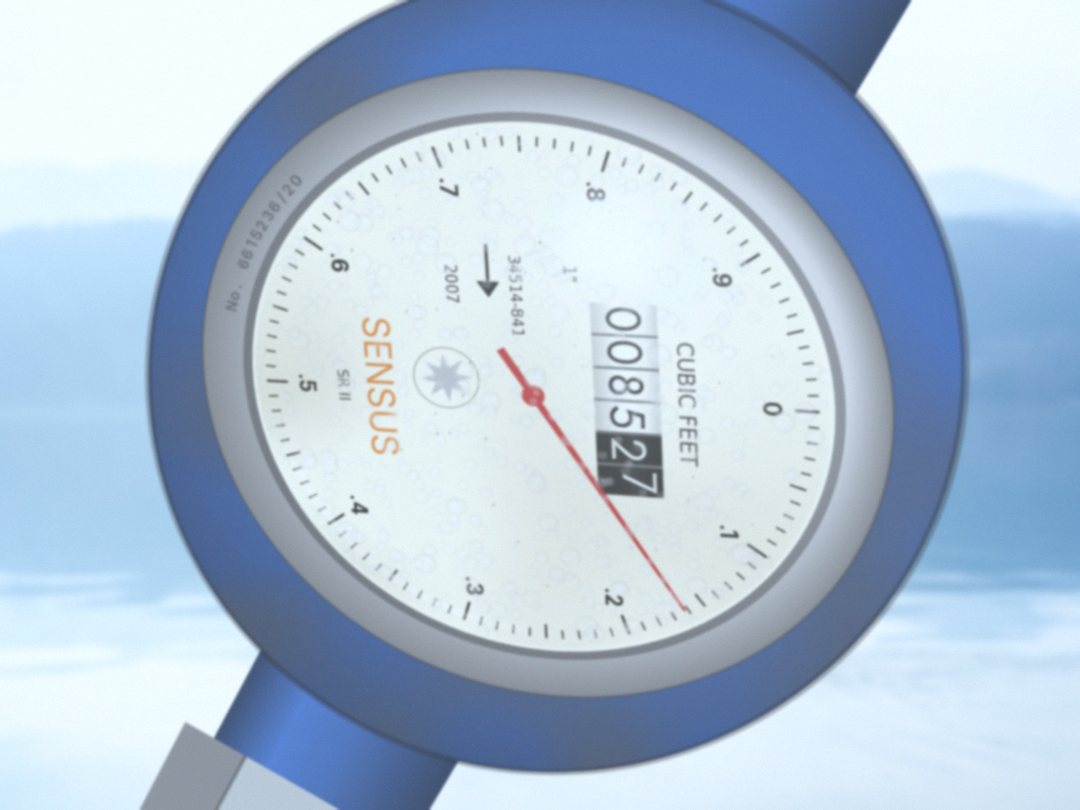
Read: 8527.16 (ft³)
